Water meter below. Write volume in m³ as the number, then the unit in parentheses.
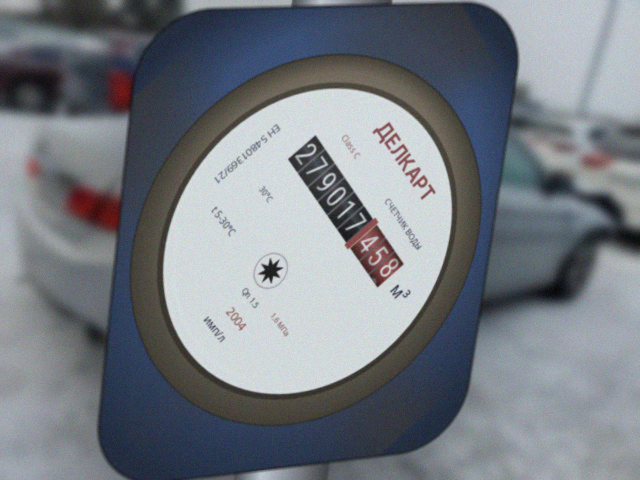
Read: 279017.458 (m³)
